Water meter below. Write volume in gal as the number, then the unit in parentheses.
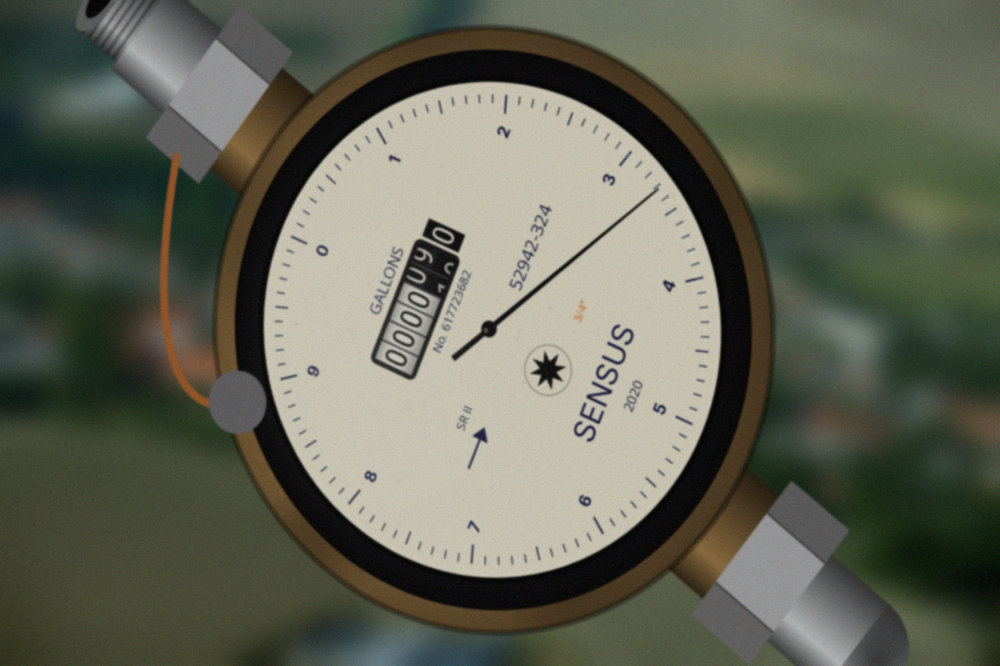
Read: 93.3 (gal)
